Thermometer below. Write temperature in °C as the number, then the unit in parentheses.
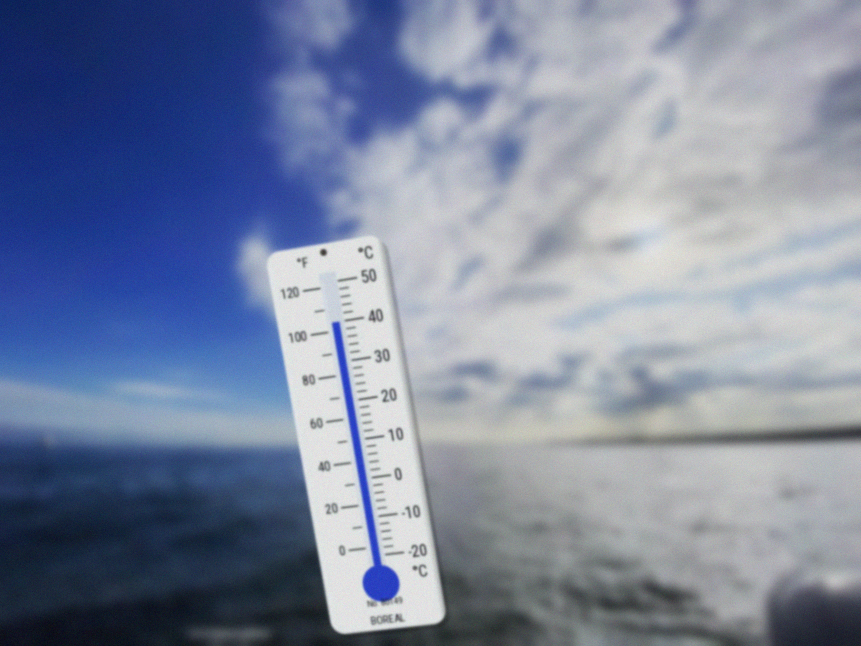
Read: 40 (°C)
